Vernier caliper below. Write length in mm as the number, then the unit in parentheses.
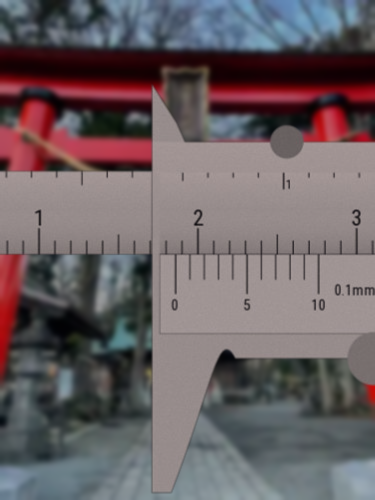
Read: 18.6 (mm)
